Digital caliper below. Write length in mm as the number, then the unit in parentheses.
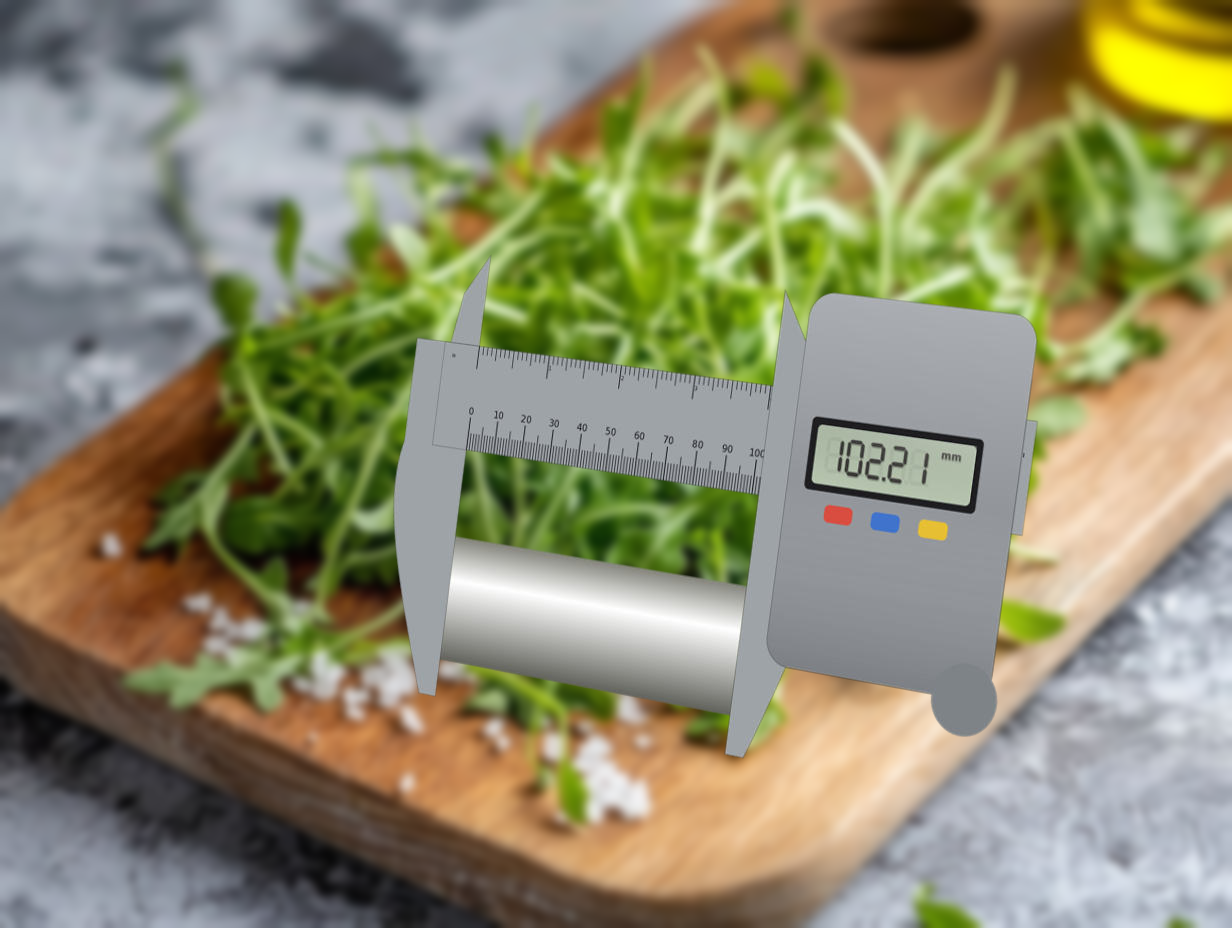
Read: 102.21 (mm)
